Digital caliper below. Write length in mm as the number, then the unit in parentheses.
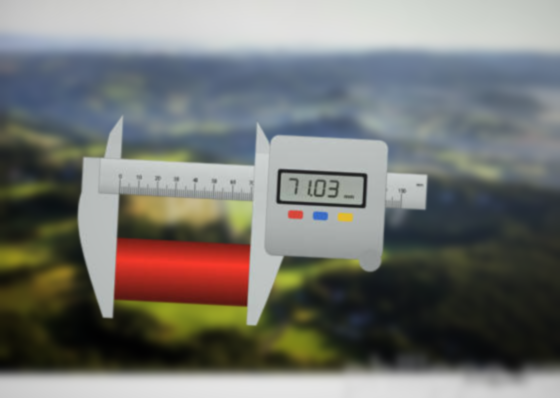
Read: 71.03 (mm)
